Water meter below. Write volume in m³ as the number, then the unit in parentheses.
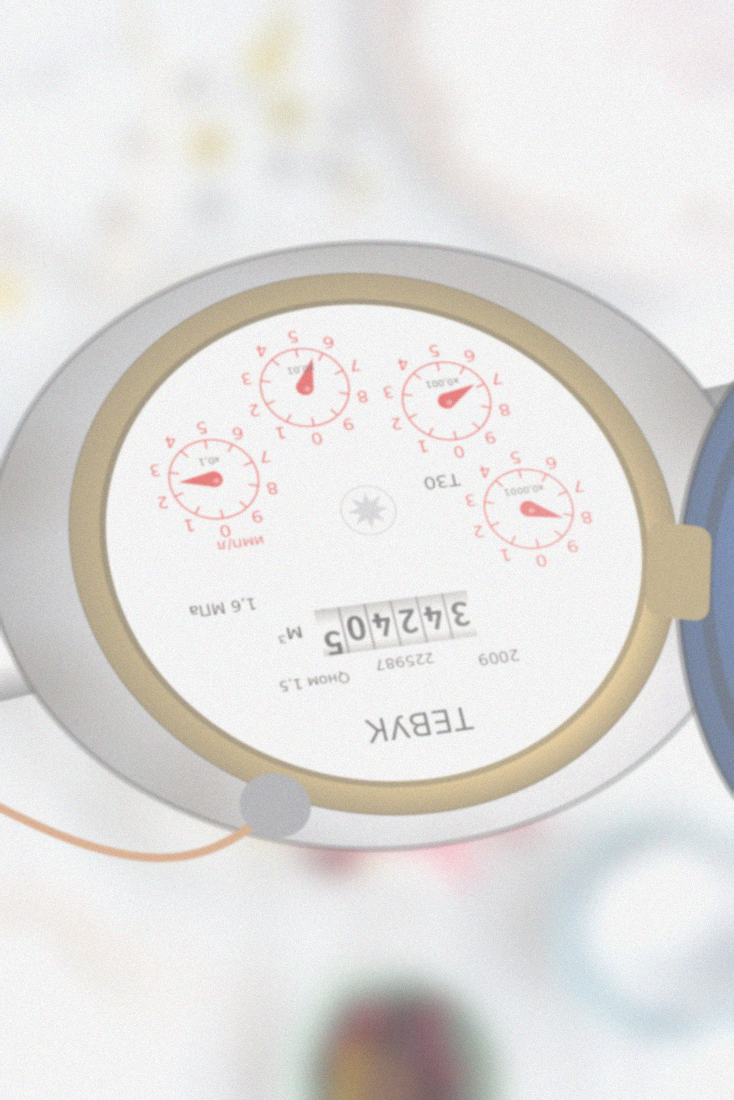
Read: 342405.2568 (m³)
